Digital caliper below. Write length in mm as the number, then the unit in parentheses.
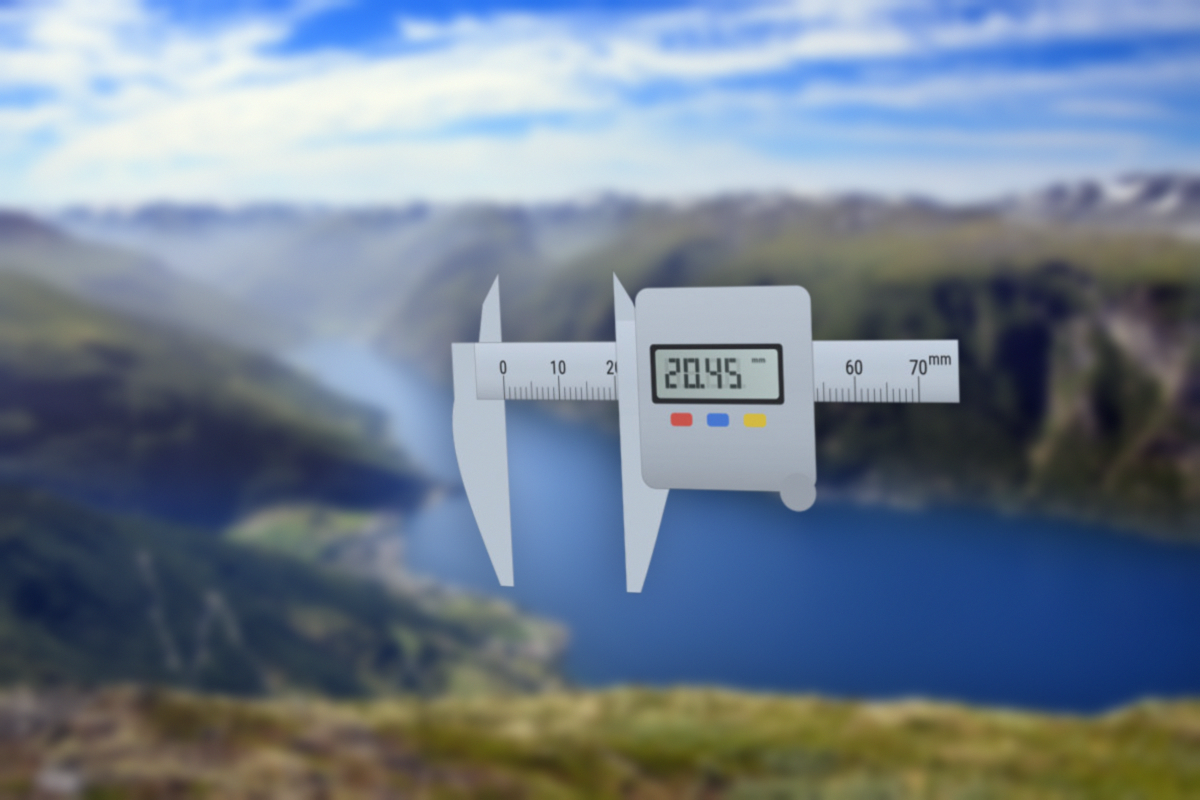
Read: 20.45 (mm)
